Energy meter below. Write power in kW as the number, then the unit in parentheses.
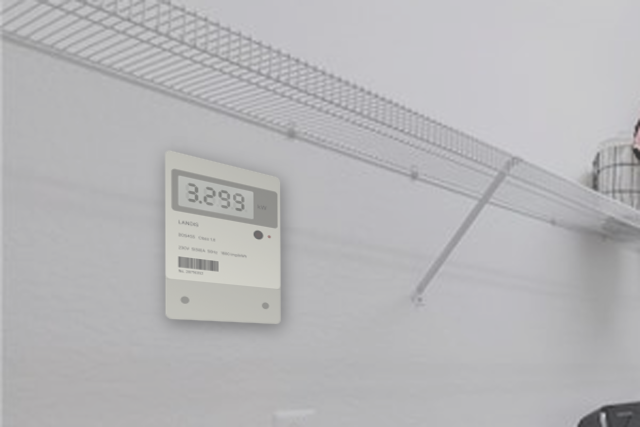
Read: 3.299 (kW)
